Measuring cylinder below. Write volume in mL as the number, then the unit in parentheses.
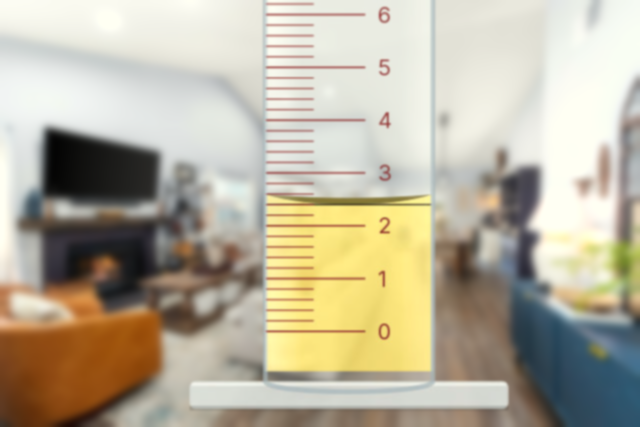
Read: 2.4 (mL)
